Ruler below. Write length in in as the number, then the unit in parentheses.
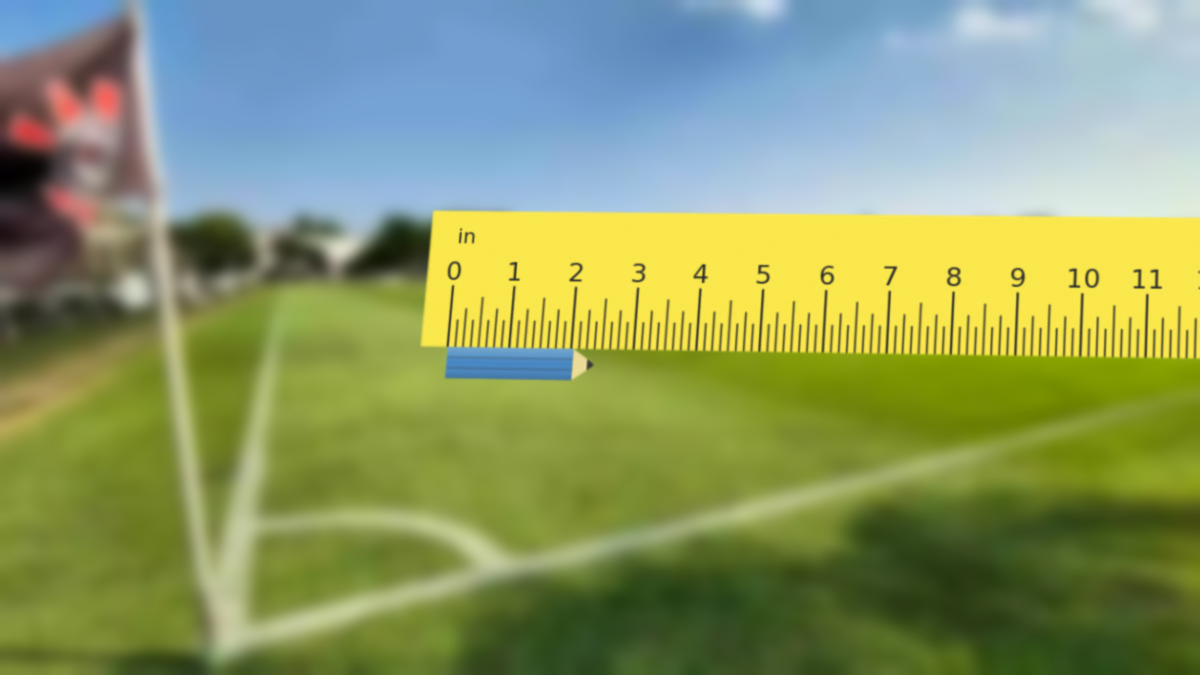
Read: 2.375 (in)
